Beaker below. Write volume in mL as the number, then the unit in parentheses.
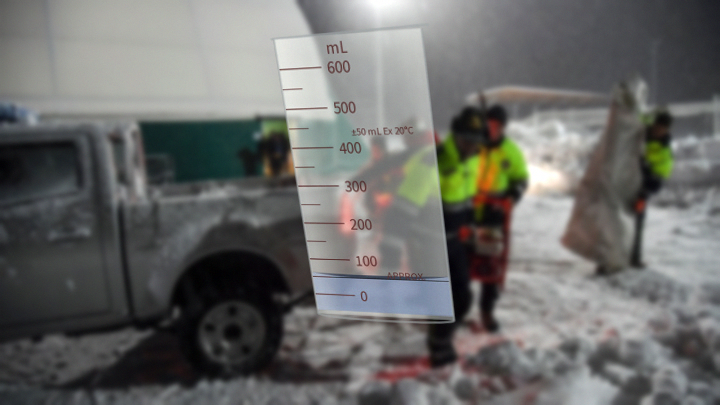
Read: 50 (mL)
